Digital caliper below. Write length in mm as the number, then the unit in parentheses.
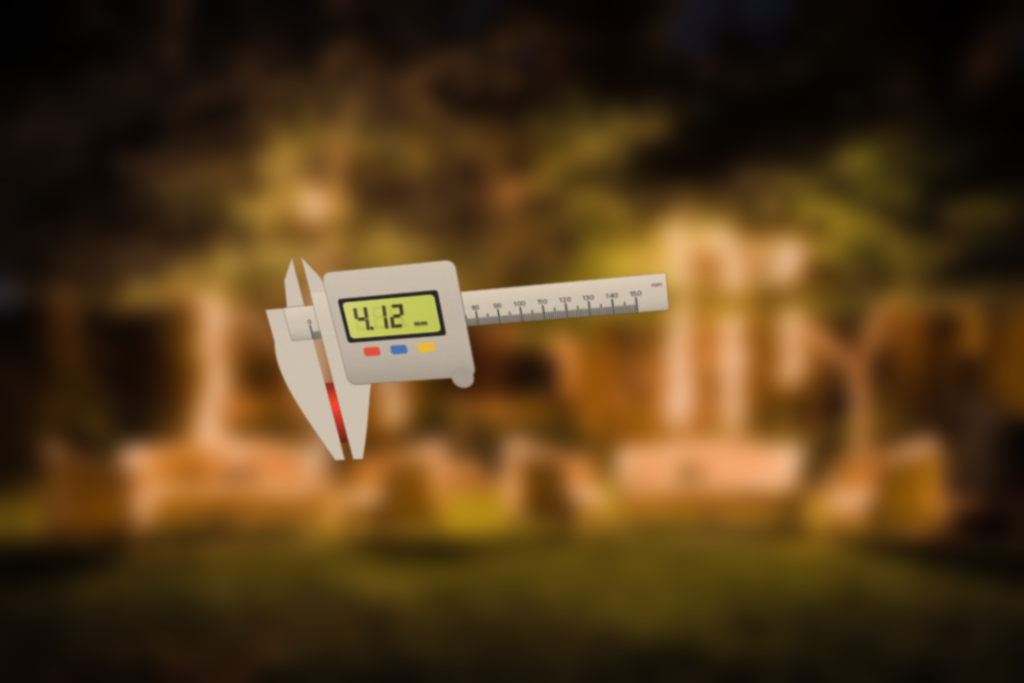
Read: 4.12 (mm)
